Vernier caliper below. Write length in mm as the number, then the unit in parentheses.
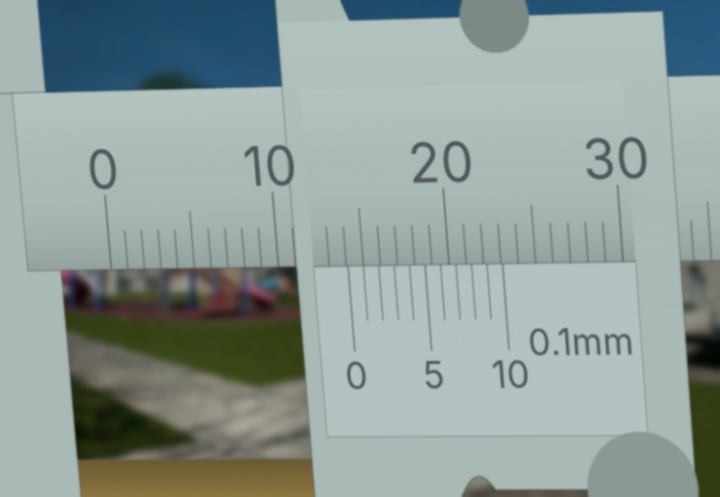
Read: 14.1 (mm)
